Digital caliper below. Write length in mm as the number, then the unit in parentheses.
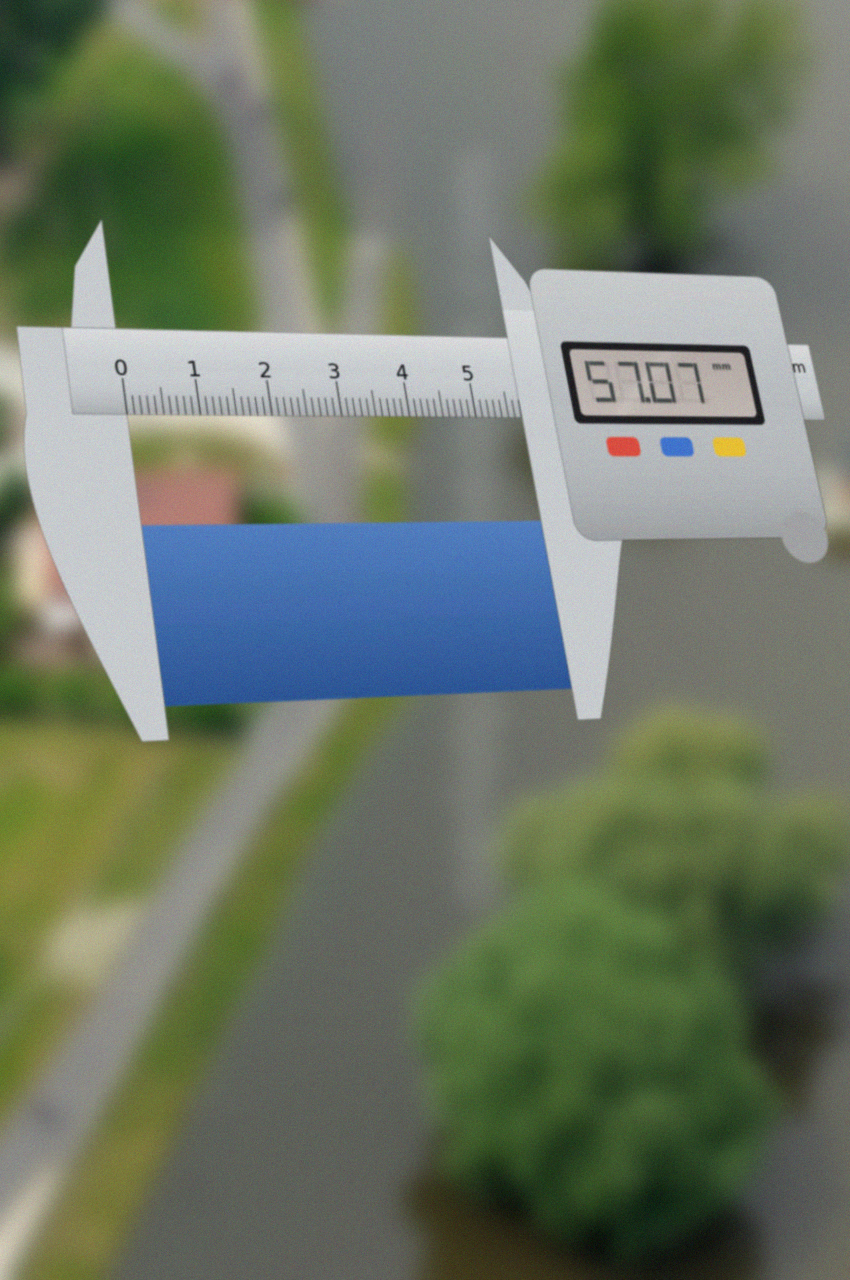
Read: 57.07 (mm)
